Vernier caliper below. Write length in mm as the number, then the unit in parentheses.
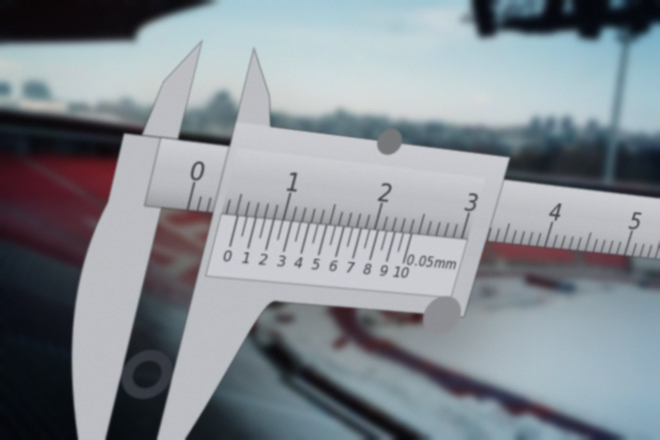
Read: 5.2 (mm)
